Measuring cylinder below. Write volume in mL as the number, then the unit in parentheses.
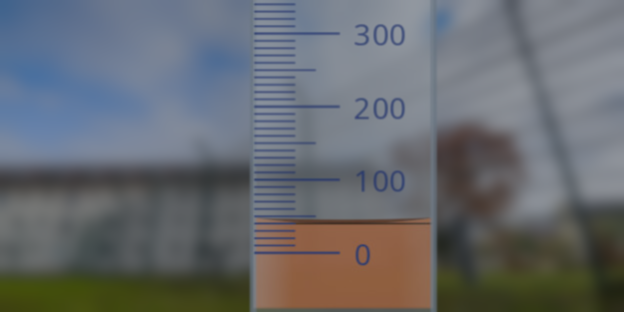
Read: 40 (mL)
